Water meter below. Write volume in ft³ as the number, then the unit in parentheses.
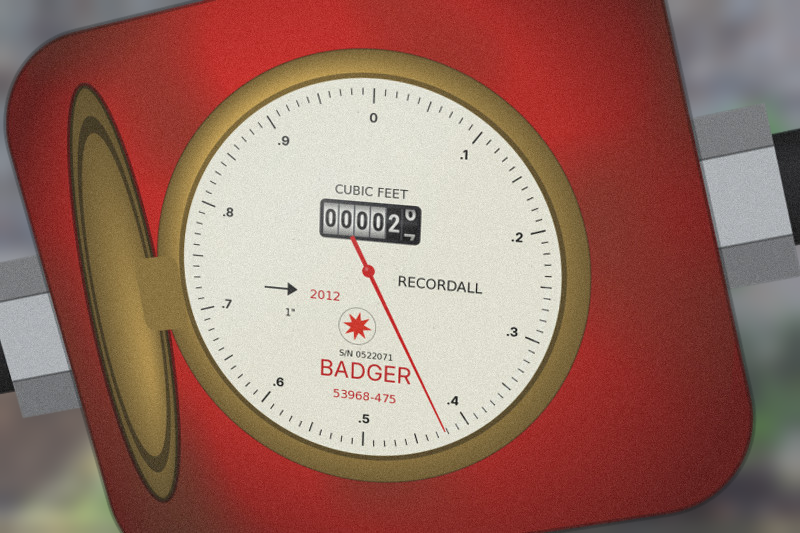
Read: 26.42 (ft³)
